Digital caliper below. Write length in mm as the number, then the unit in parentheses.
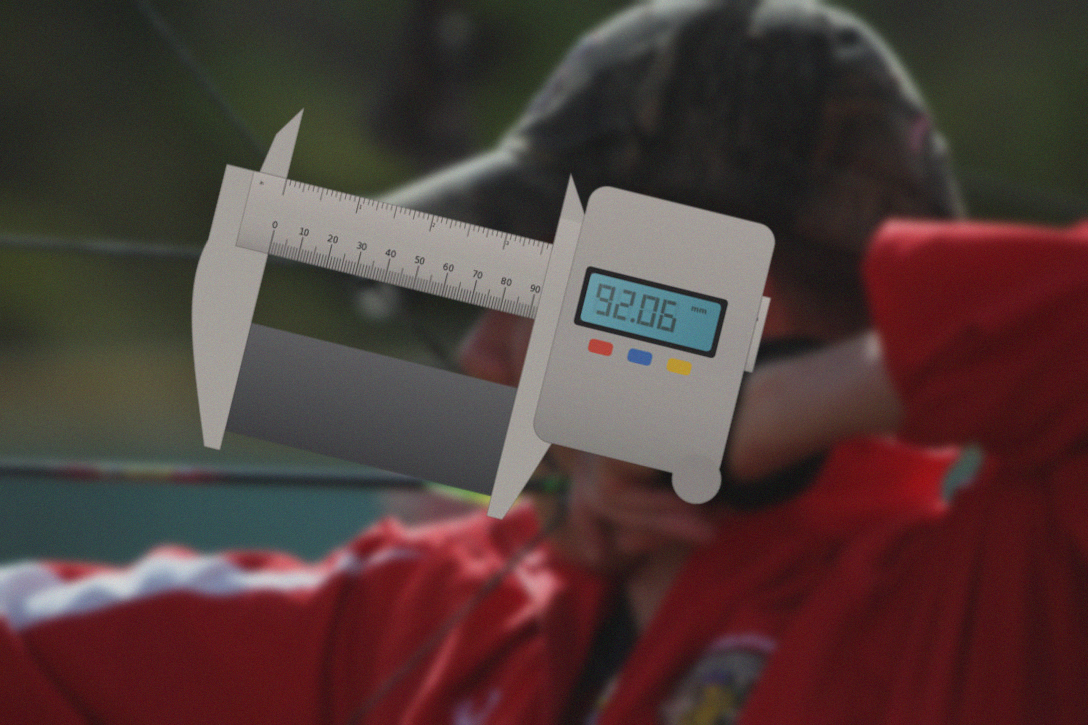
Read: 92.06 (mm)
